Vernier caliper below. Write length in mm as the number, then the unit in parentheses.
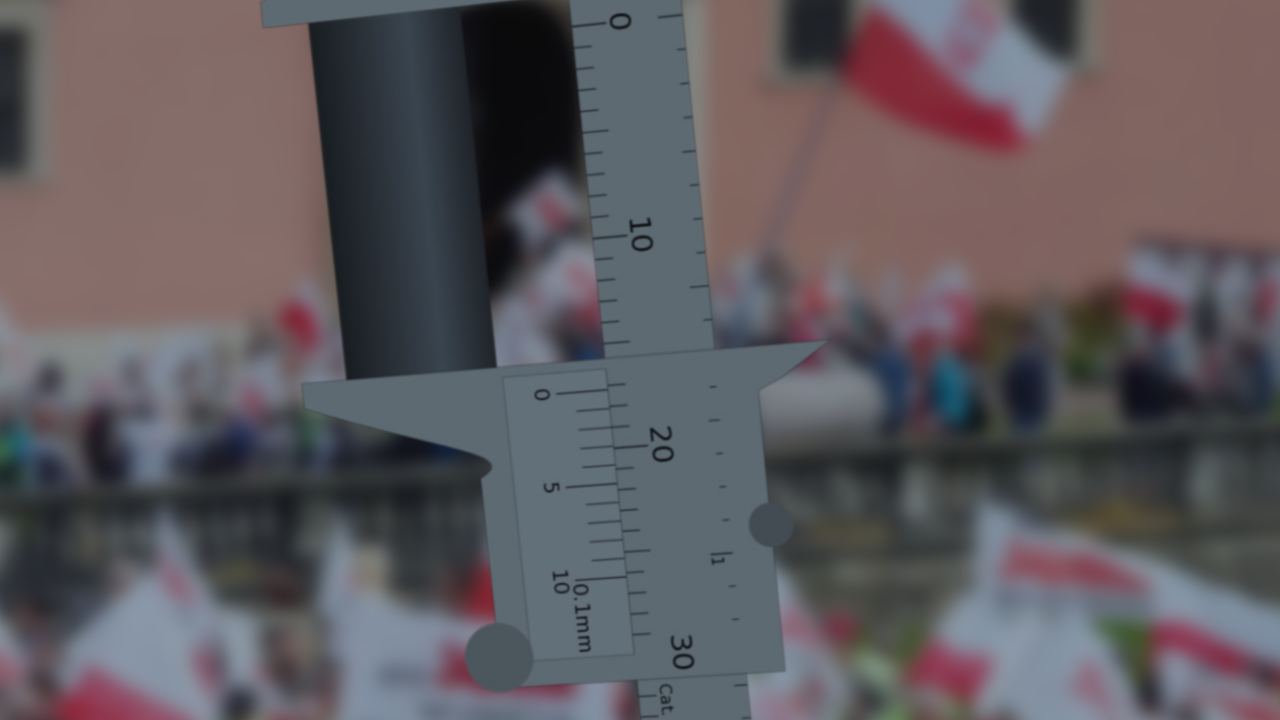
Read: 17.2 (mm)
